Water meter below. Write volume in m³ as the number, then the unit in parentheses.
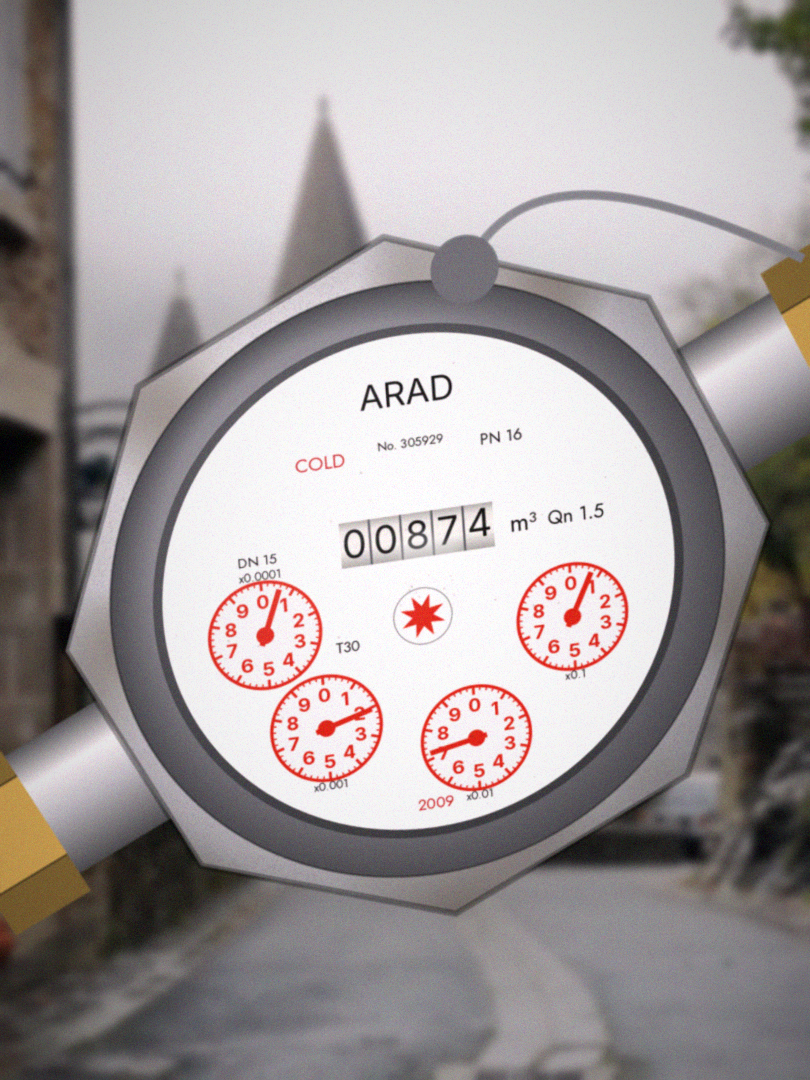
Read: 874.0720 (m³)
